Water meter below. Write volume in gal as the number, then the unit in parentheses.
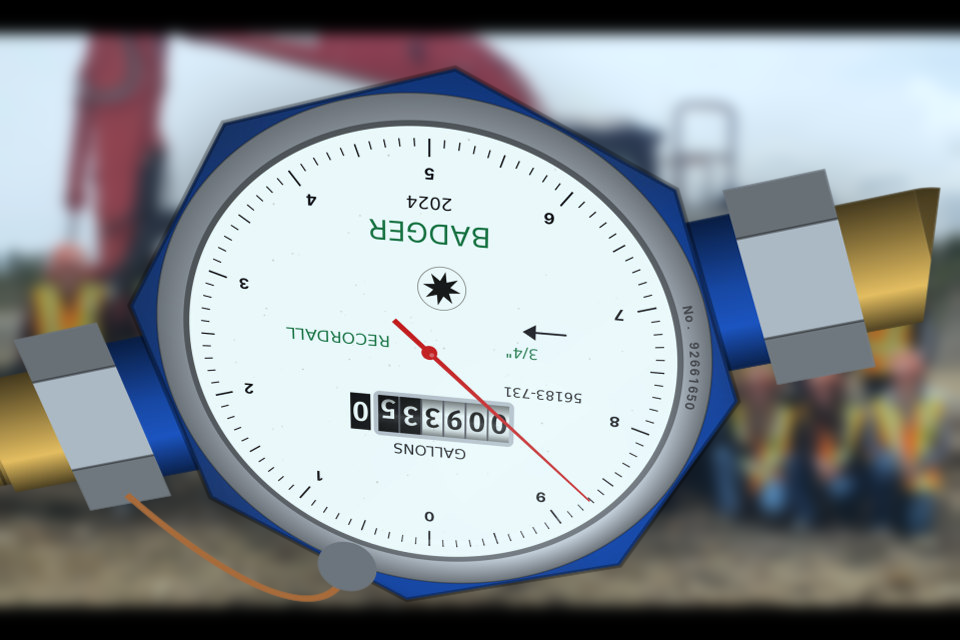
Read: 93348.7 (gal)
